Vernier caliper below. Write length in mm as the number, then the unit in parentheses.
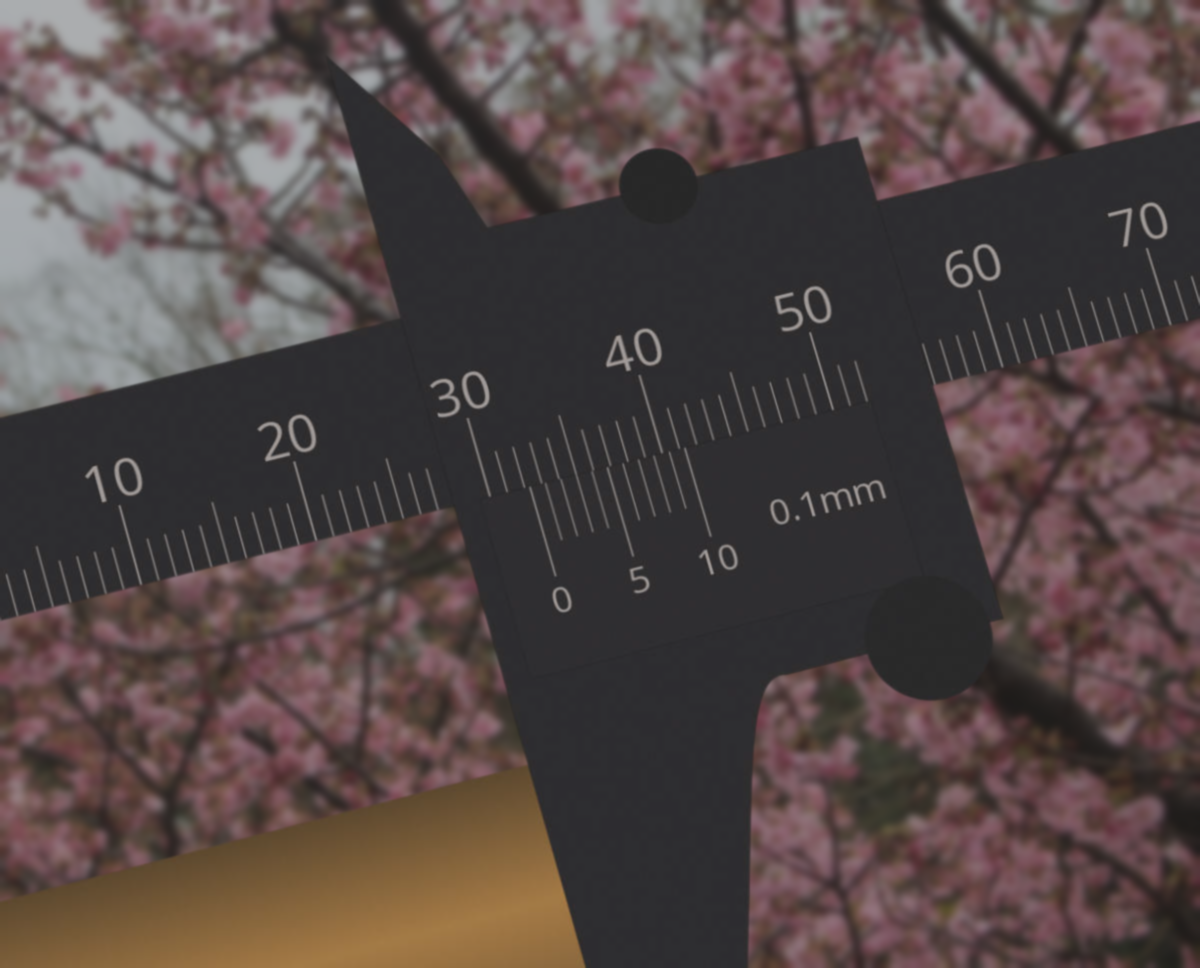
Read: 32.3 (mm)
